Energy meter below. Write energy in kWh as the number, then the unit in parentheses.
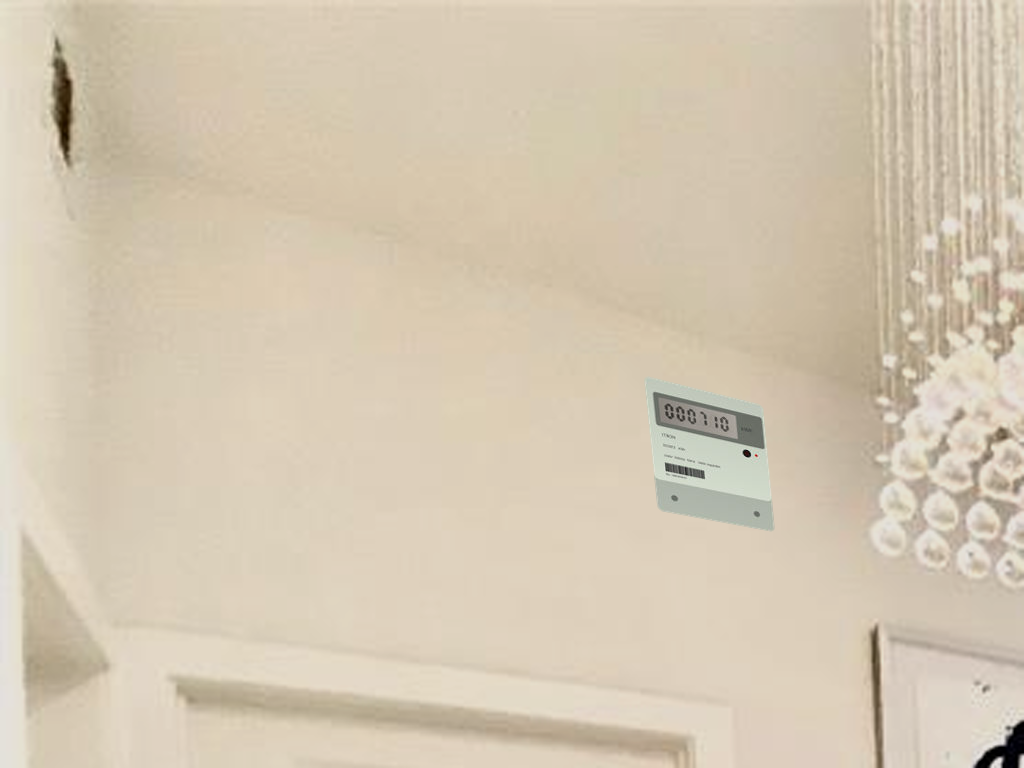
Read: 710 (kWh)
